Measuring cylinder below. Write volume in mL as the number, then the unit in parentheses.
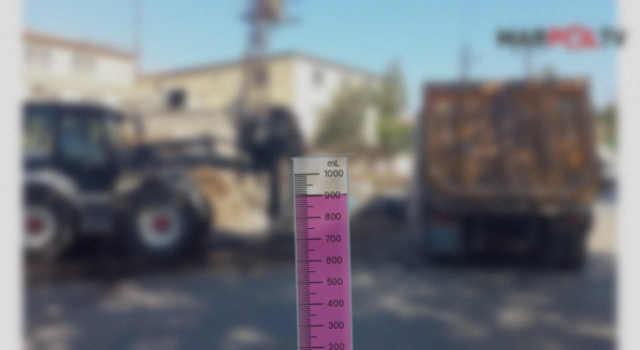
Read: 900 (mL)
